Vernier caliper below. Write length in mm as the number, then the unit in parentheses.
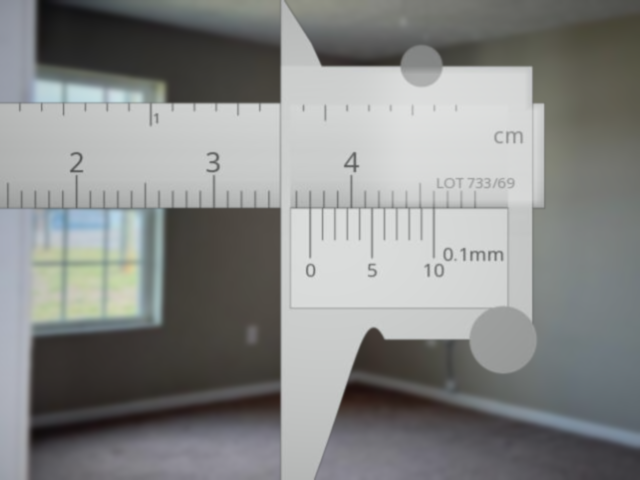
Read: 37.0 (mm)
